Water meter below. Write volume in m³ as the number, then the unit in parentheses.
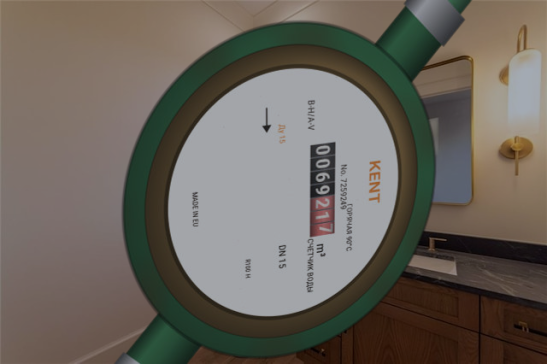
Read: 69.217 (m³)
